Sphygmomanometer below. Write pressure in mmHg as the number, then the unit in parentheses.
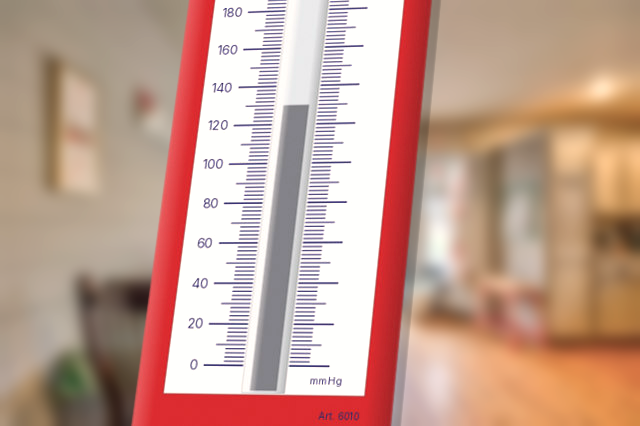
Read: 130 (mmHg)
